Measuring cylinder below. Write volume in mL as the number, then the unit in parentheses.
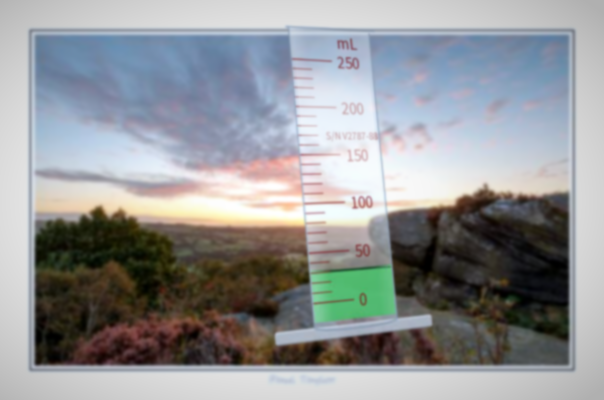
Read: 30 (mL)
